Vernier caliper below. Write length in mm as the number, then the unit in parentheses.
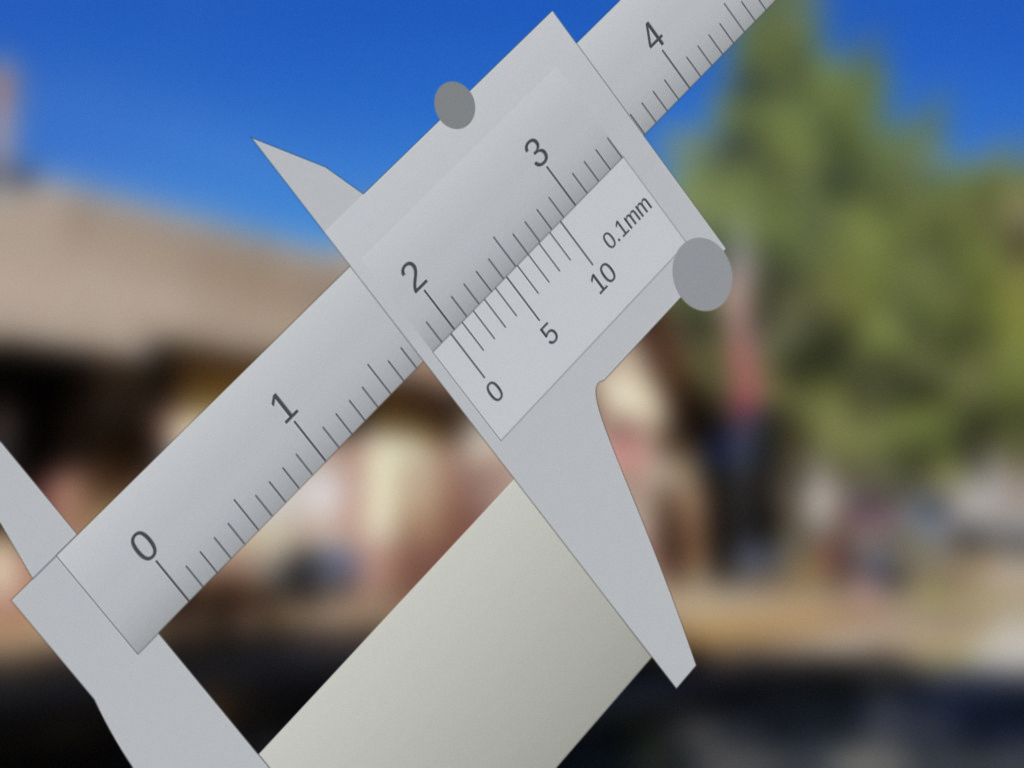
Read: 19.7 (mm)
